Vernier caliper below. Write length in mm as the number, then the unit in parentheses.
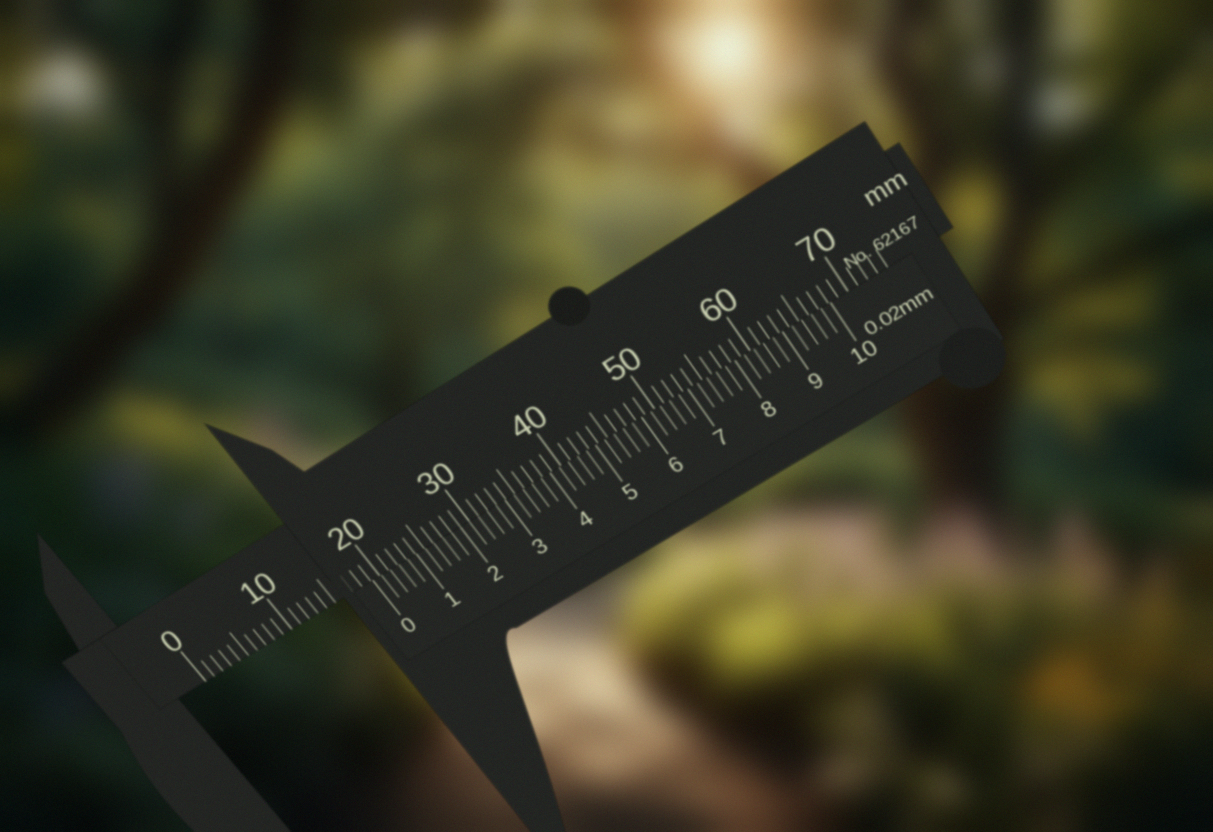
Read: 19.2 (mm)
